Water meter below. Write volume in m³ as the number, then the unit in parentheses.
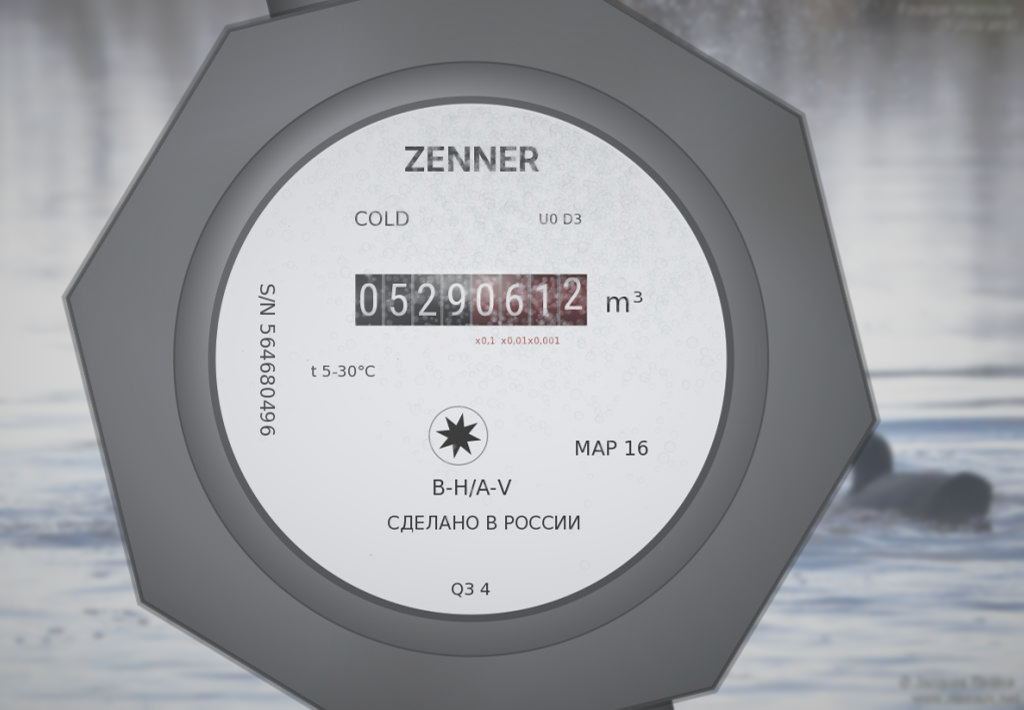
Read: 529.0612 (m³)
